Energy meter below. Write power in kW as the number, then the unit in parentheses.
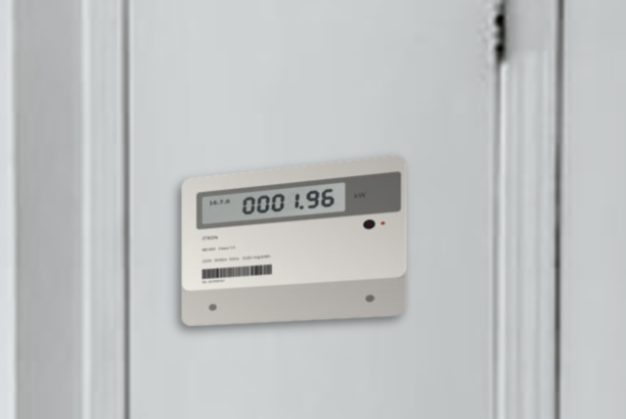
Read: 1.96 (kW)
